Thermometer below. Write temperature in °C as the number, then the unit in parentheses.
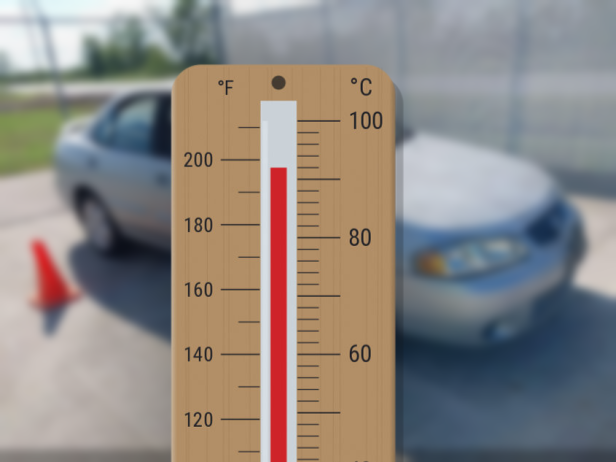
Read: 92 (°C)
